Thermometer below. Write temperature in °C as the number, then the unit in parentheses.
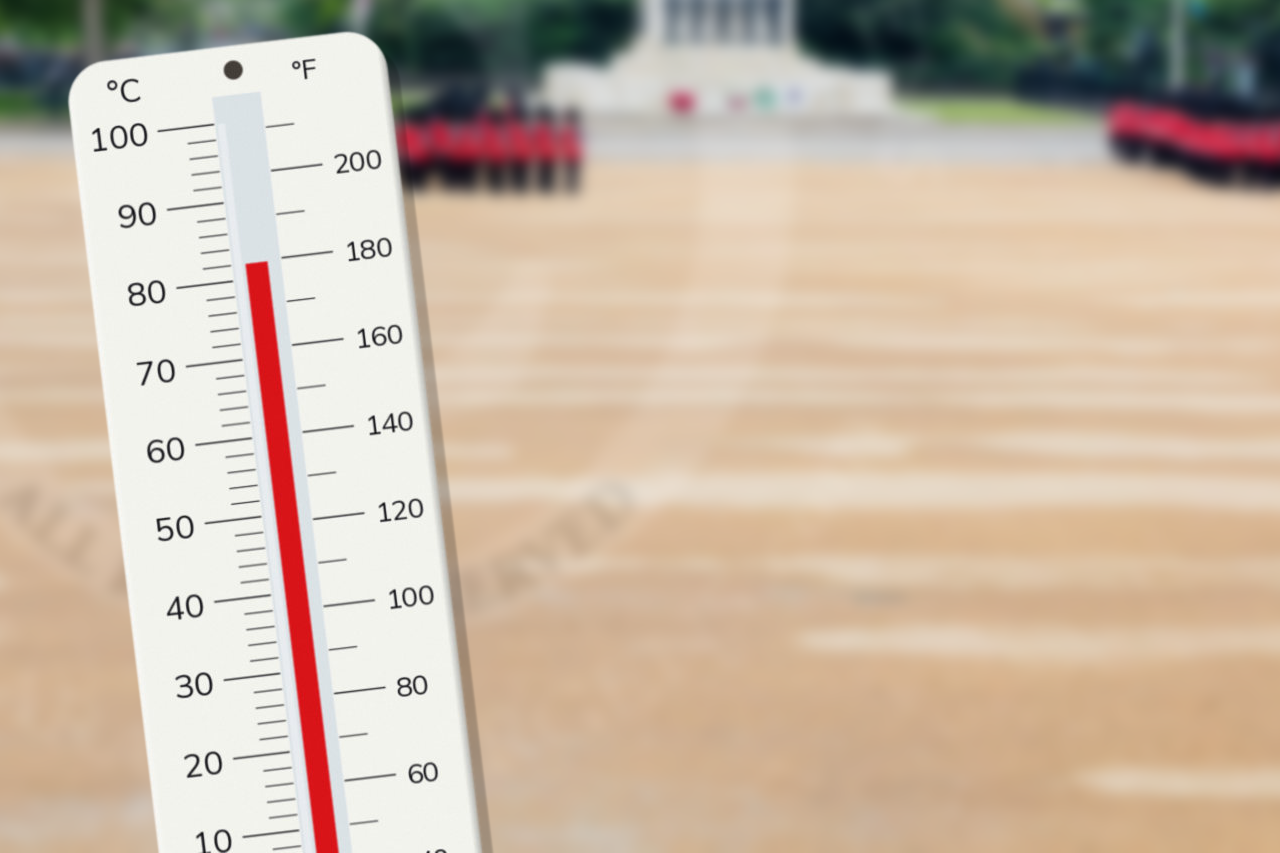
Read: 82 (°C)
